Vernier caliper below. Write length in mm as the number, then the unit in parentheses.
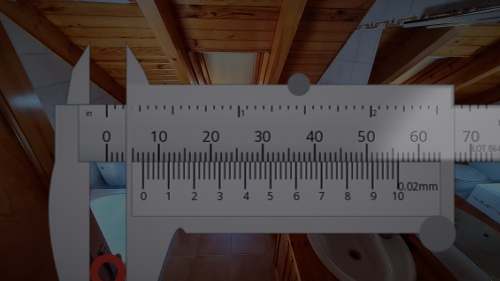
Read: 7.0 (mm)
